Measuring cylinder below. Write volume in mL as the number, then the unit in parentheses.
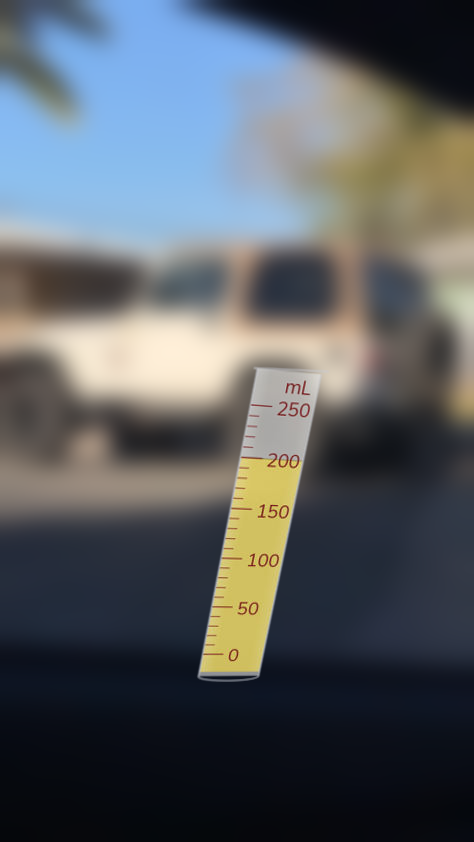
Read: 200 (mL)
